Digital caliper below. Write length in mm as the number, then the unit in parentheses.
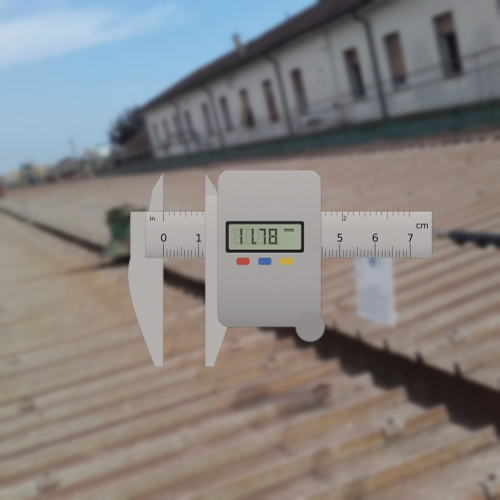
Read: 11.78 (mm)
